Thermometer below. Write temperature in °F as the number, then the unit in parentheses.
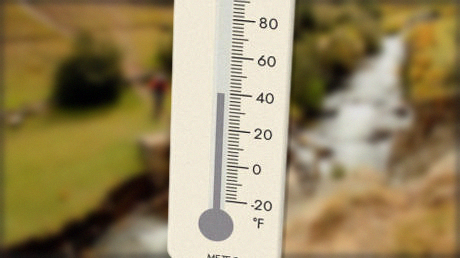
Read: 40 (°F)
